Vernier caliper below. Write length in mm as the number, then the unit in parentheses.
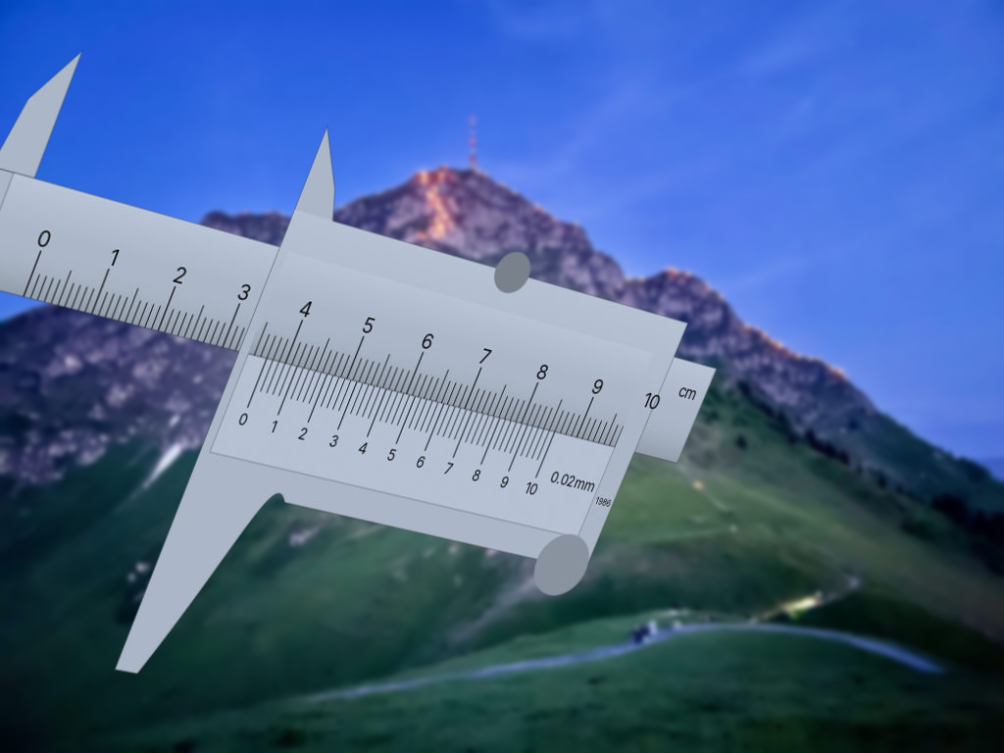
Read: 37.0 (mm)
